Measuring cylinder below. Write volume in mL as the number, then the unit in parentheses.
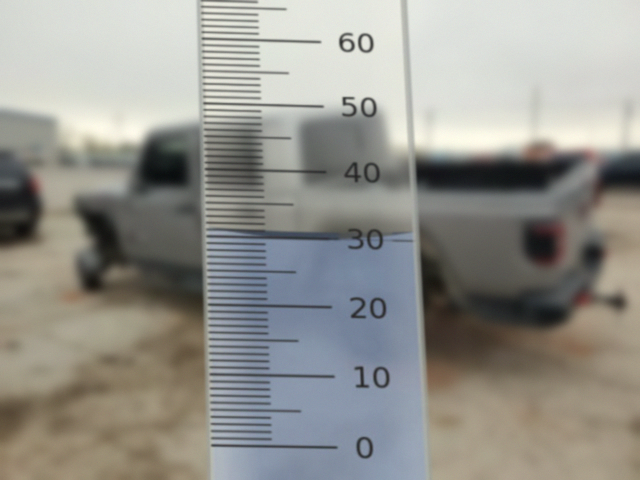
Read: 30 (mL)
